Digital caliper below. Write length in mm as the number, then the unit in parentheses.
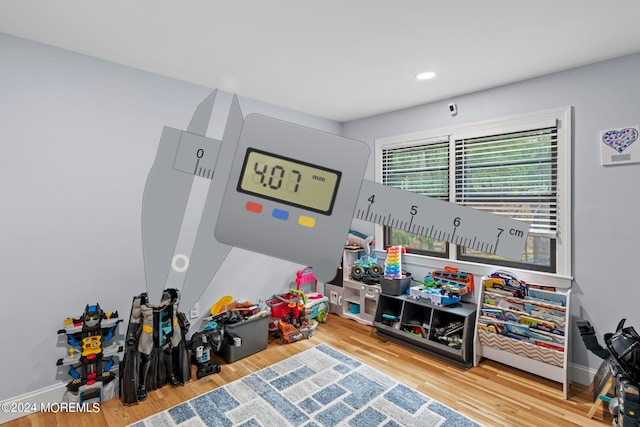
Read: 4.07 (mm)
